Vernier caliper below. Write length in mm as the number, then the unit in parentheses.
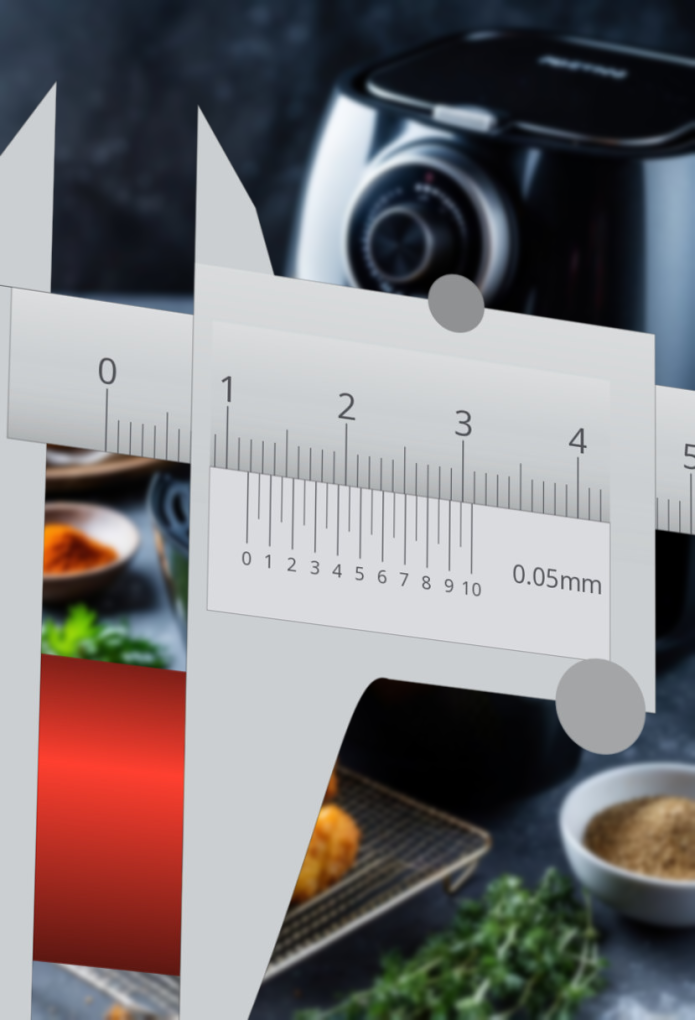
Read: 11.8 (mm)
